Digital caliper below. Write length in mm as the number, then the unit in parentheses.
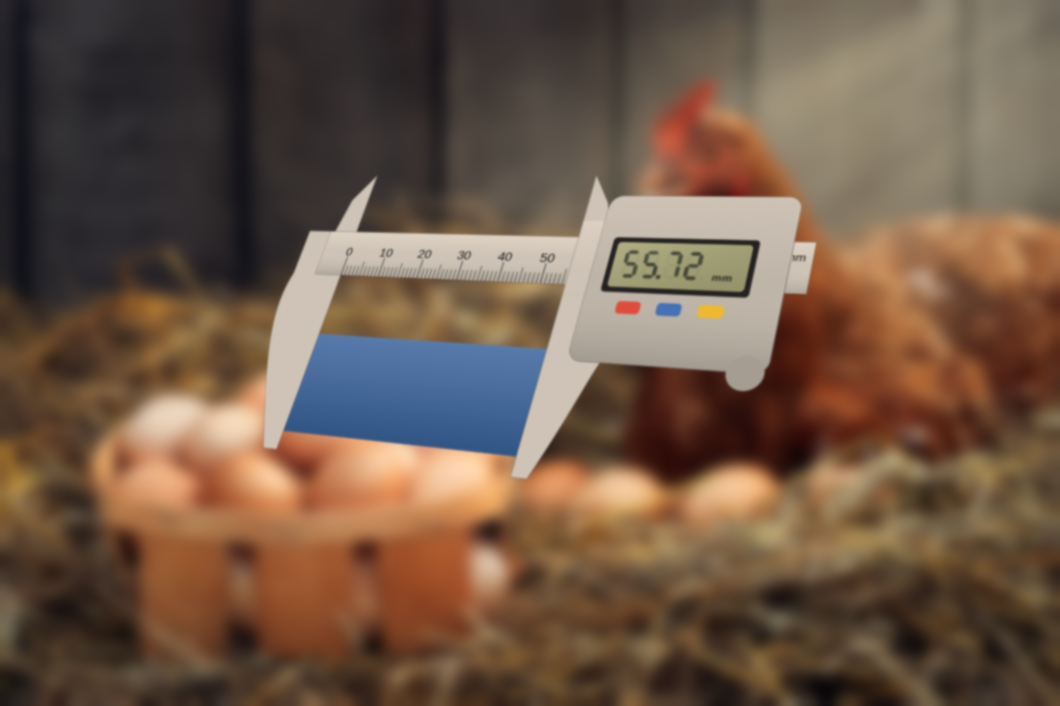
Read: 55.72 (mm)
